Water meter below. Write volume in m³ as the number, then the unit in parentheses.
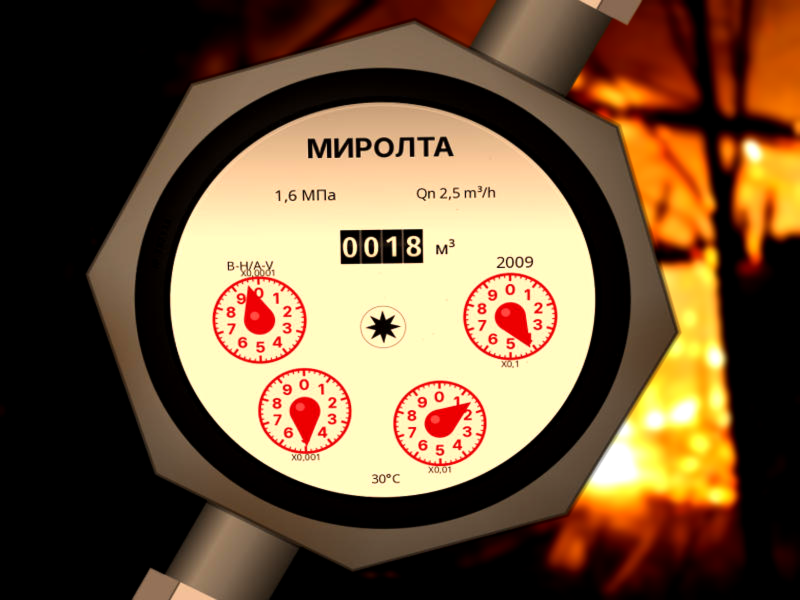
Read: 18.4149 (m³)
